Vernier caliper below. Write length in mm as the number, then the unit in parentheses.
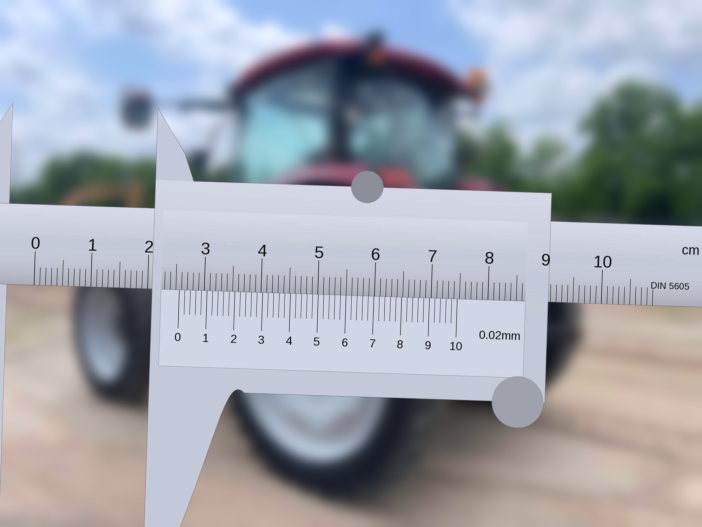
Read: 25.6 (mm)
